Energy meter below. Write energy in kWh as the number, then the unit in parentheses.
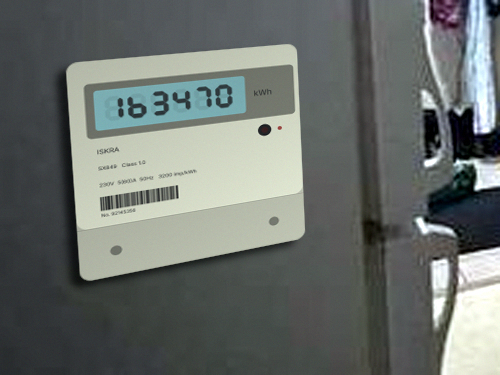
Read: 163470 (kWh)
